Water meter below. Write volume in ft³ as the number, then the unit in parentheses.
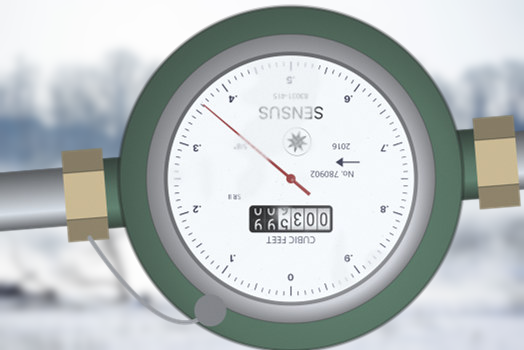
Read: 3599.36 (ft³)
